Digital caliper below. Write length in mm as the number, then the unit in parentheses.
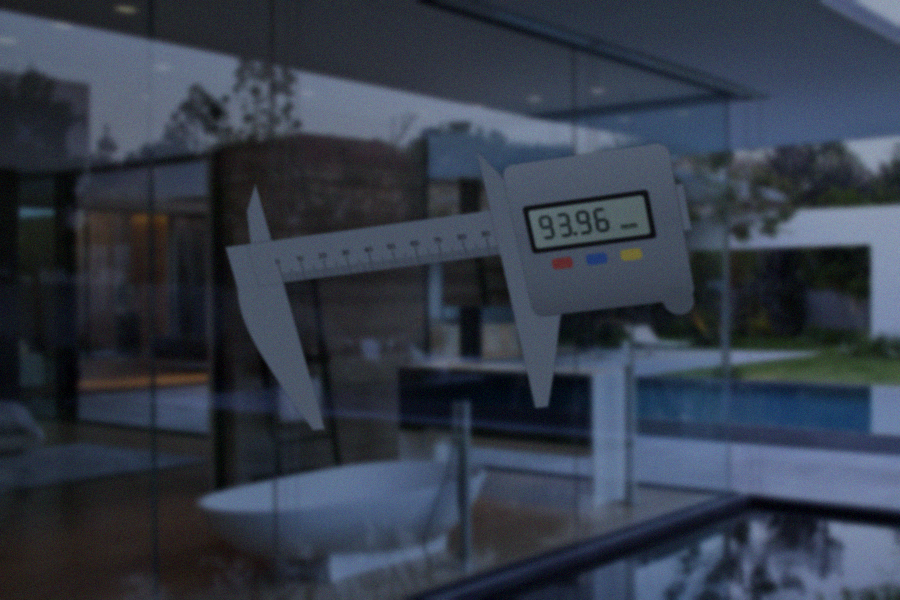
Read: 93.96 (mm)
